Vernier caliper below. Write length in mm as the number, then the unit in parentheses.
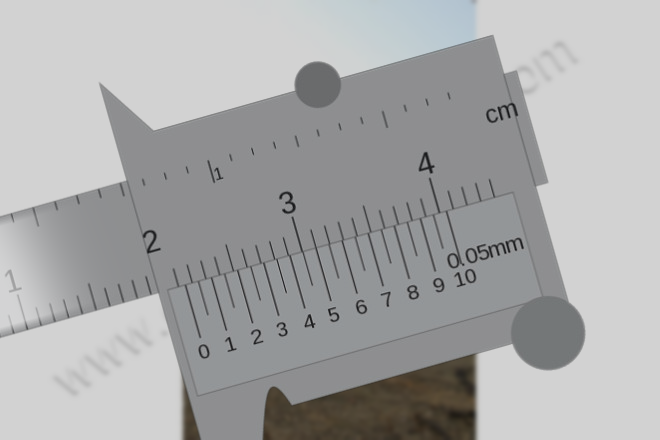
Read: 21.5 (mm)
